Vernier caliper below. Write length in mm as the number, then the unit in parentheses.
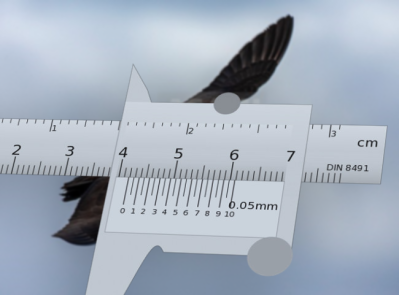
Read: 41.8 (mm)
